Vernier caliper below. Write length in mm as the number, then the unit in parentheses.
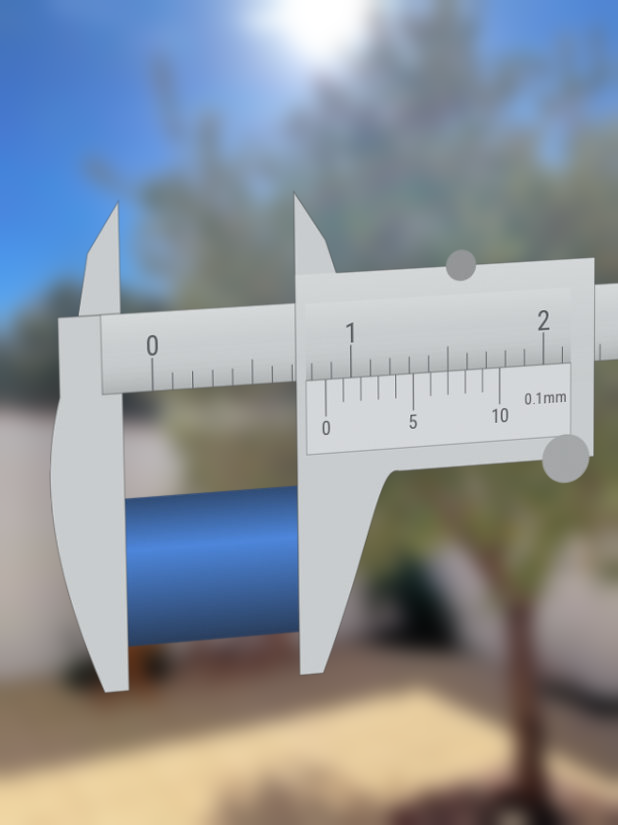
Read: 8.7 (mm)
